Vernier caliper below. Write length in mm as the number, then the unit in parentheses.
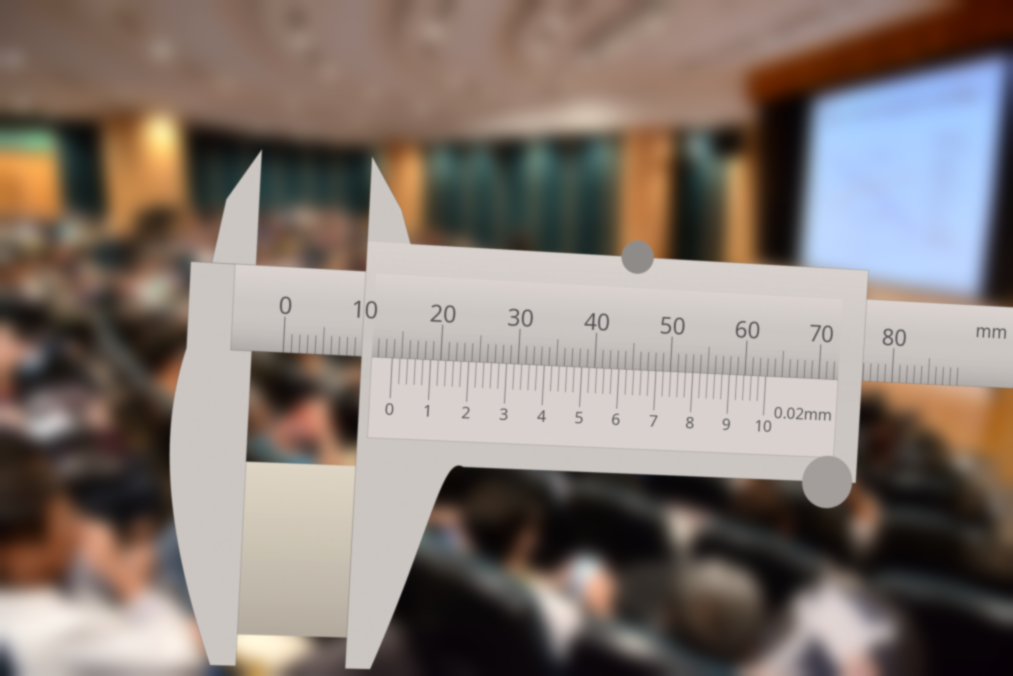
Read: 13.8 (mm)
